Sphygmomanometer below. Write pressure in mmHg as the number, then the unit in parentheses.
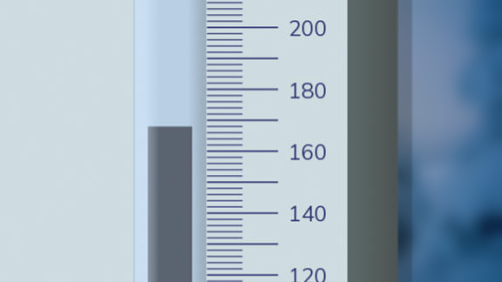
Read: 168 (mmHg)
